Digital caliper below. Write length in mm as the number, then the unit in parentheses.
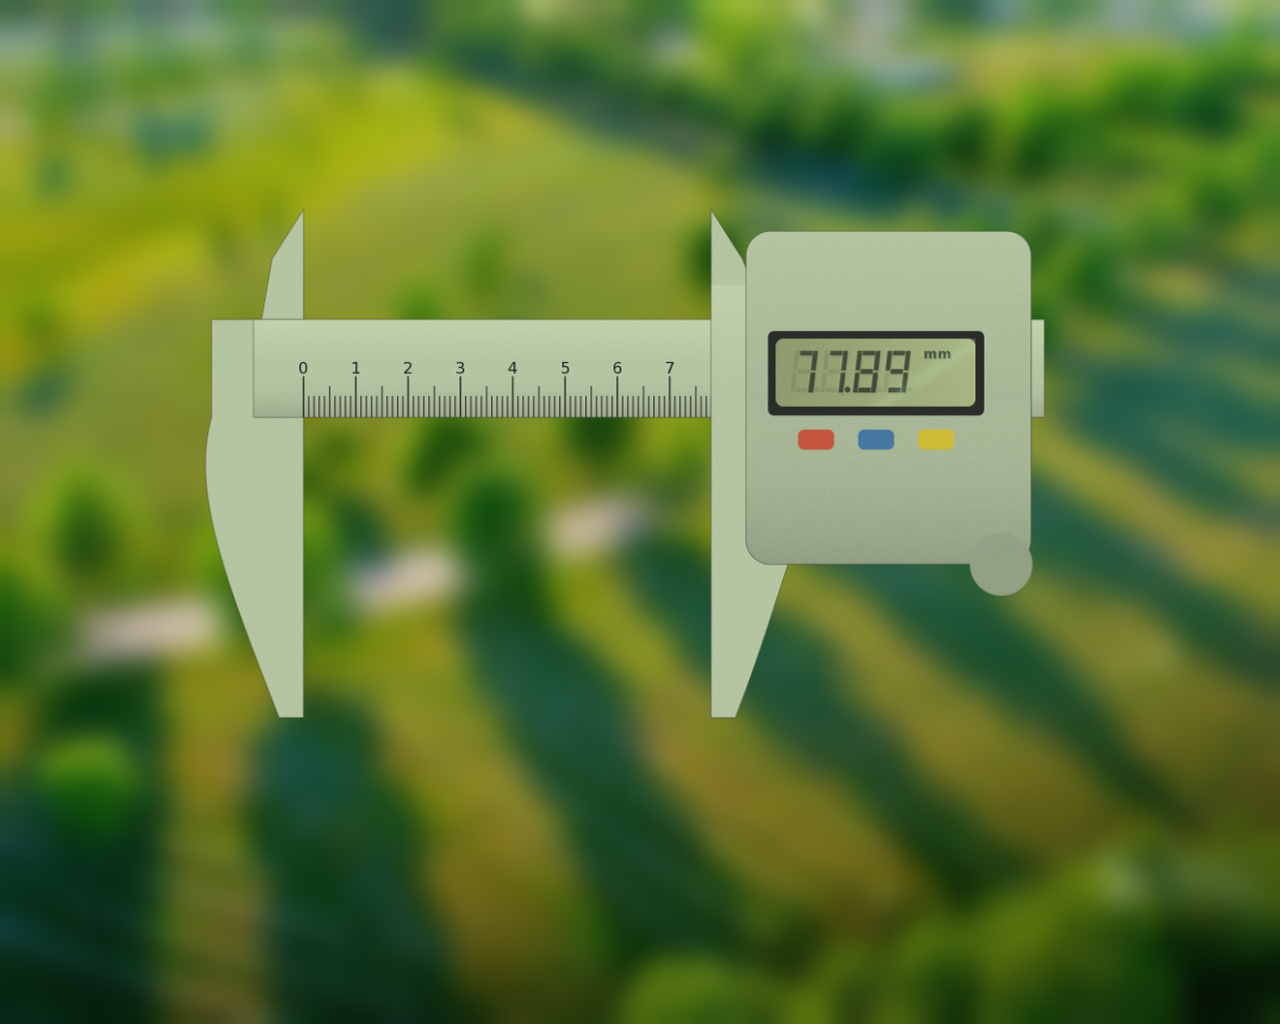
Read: 77.89 (mm)
